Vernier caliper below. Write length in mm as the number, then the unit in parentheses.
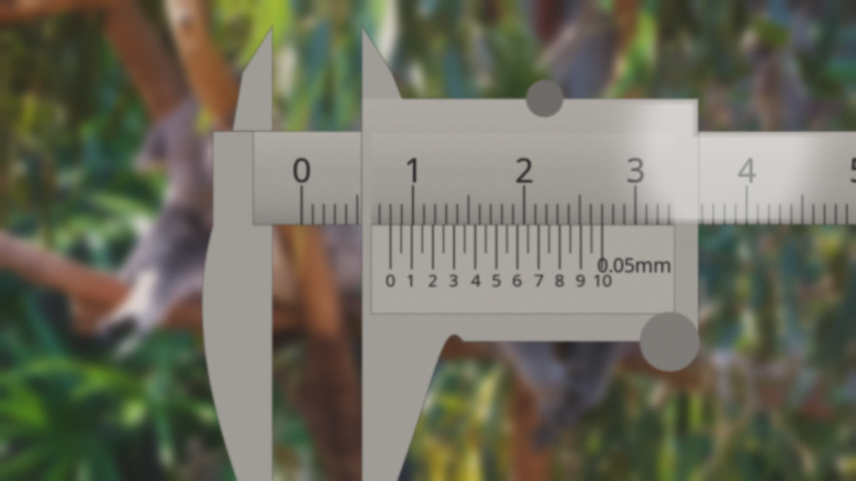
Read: 8.0 (mm)
